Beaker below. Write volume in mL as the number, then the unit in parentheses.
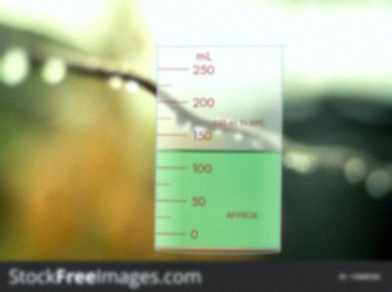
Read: 125 (mL)
